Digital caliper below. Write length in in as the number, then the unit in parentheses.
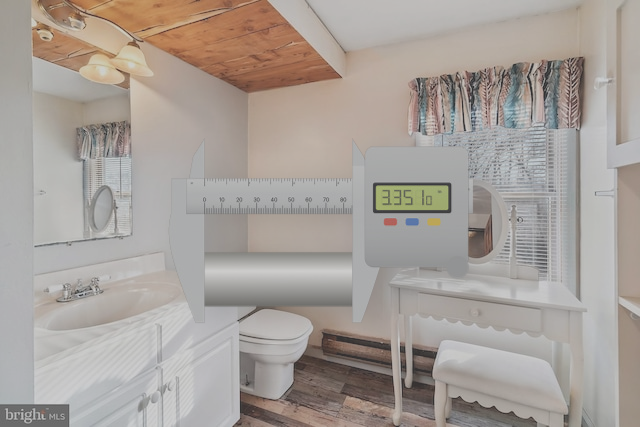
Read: 3.3510 (in)
